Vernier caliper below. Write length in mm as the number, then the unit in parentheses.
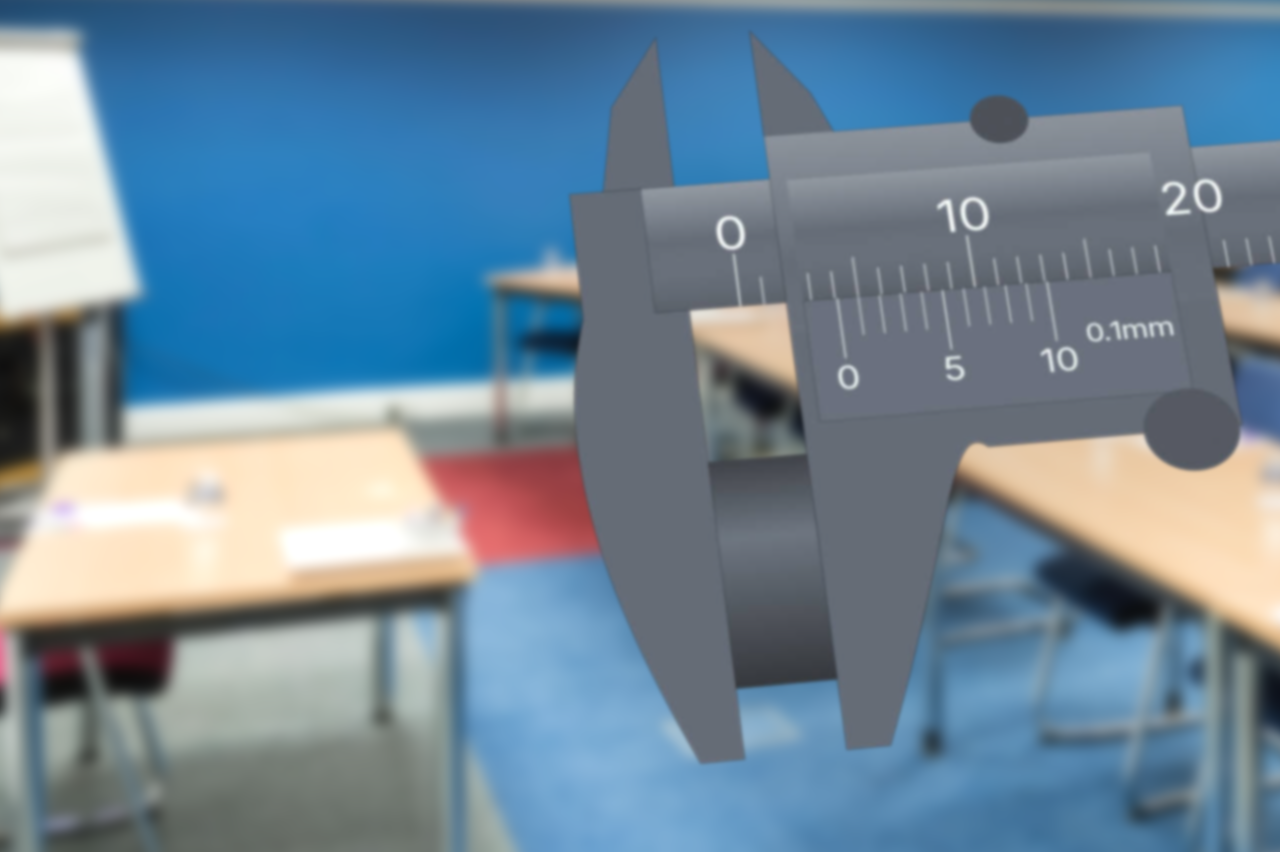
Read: 4.1 (mm)
